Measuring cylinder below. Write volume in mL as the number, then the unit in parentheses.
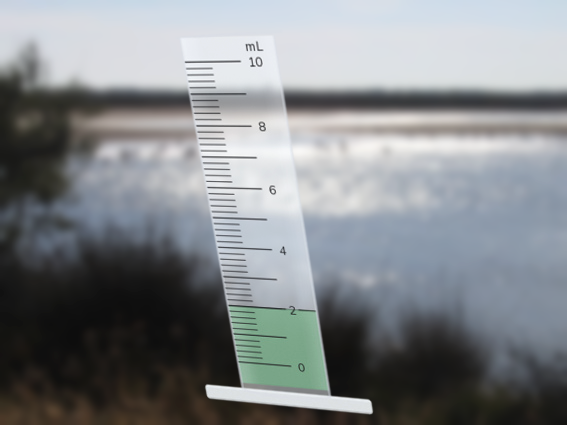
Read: 2 (mL)
